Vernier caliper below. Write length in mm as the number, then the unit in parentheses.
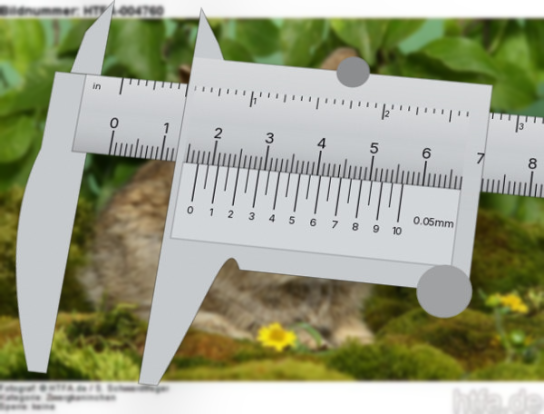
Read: 17.2 (mm)
